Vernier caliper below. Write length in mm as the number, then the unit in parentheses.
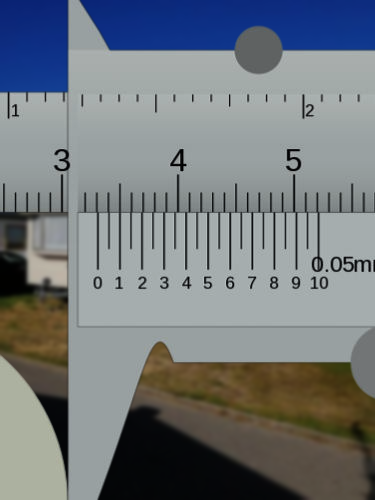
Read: 33.1 (mm)
